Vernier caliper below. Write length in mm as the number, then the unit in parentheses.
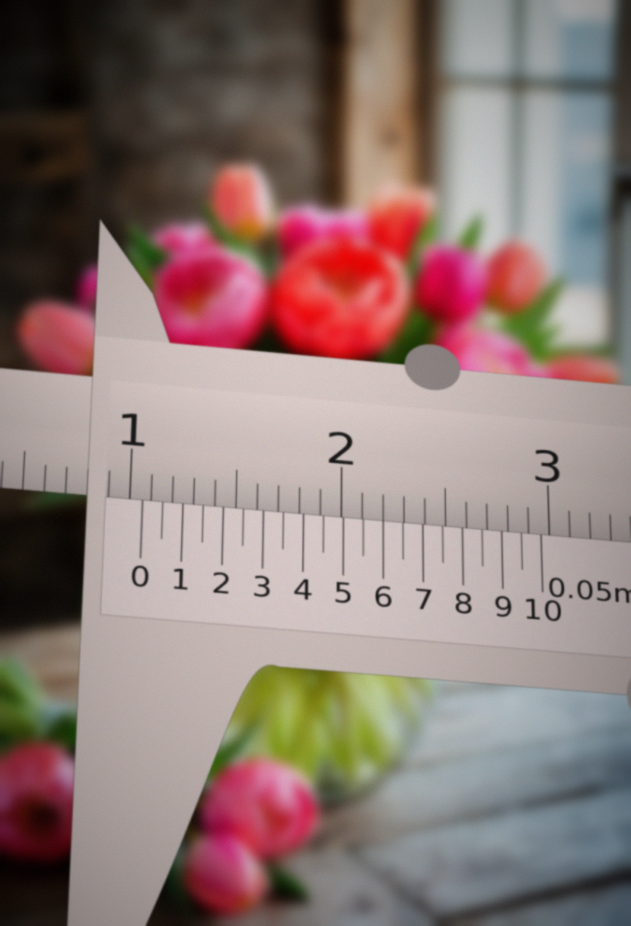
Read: 10.6 (mm)
